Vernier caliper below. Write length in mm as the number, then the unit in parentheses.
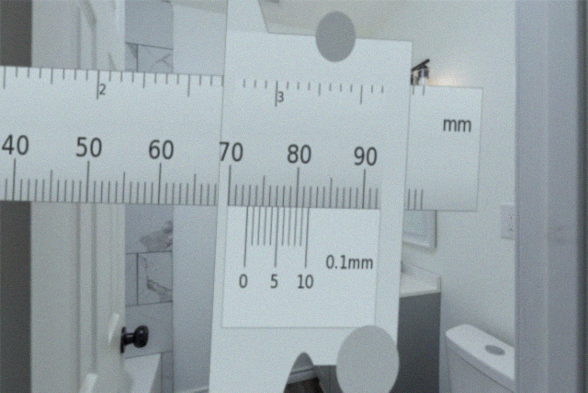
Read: 72.8 (mm)
